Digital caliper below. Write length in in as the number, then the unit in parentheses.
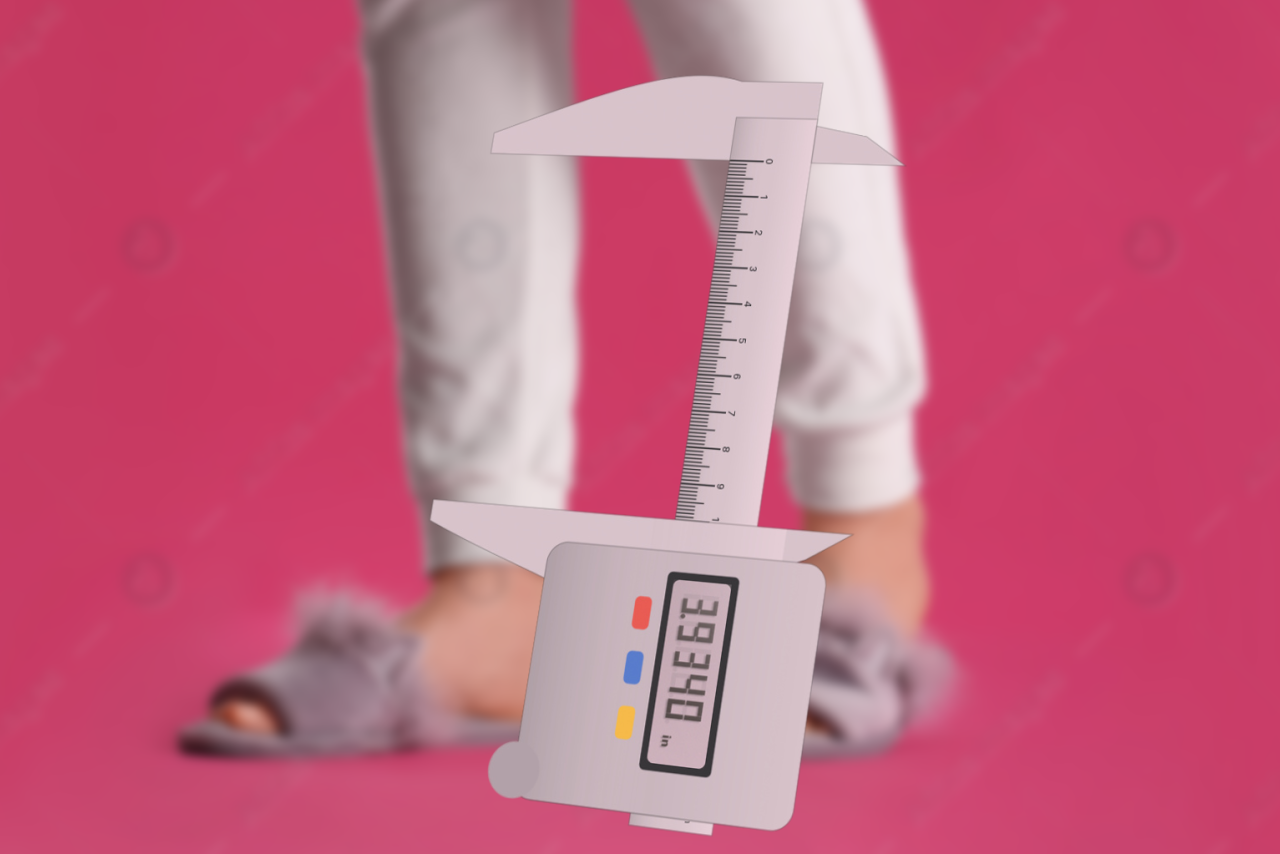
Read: 3.9340 (in)
